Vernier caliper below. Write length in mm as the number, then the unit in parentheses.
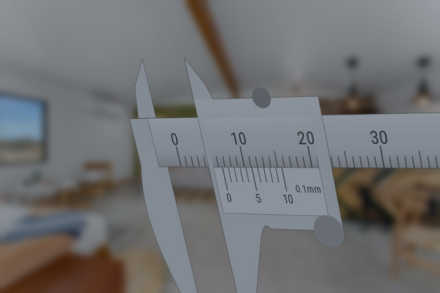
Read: 6.6 (mm)
